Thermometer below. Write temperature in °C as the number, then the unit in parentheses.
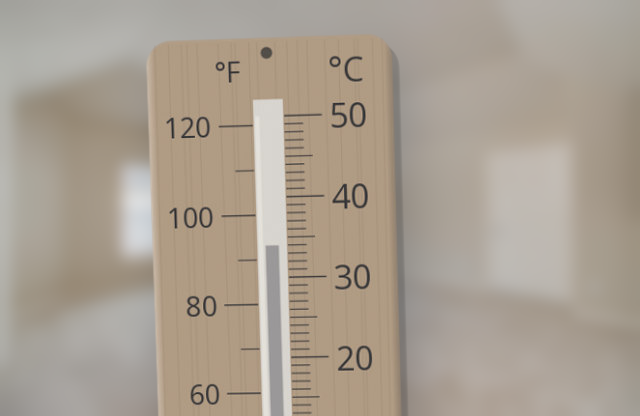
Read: 34 (°C)
